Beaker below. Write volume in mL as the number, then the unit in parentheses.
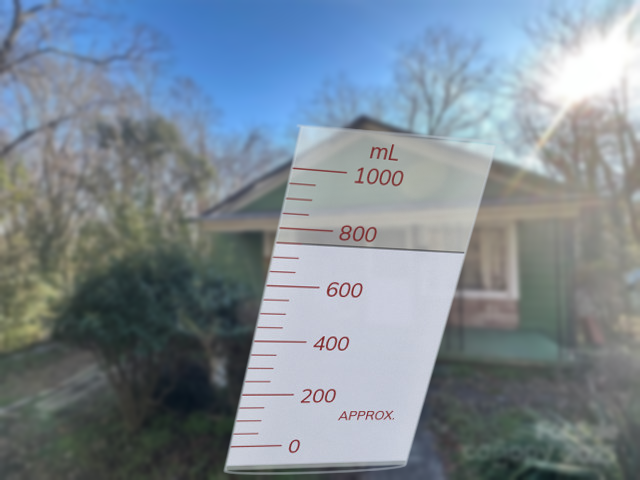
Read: 750 (mL)
